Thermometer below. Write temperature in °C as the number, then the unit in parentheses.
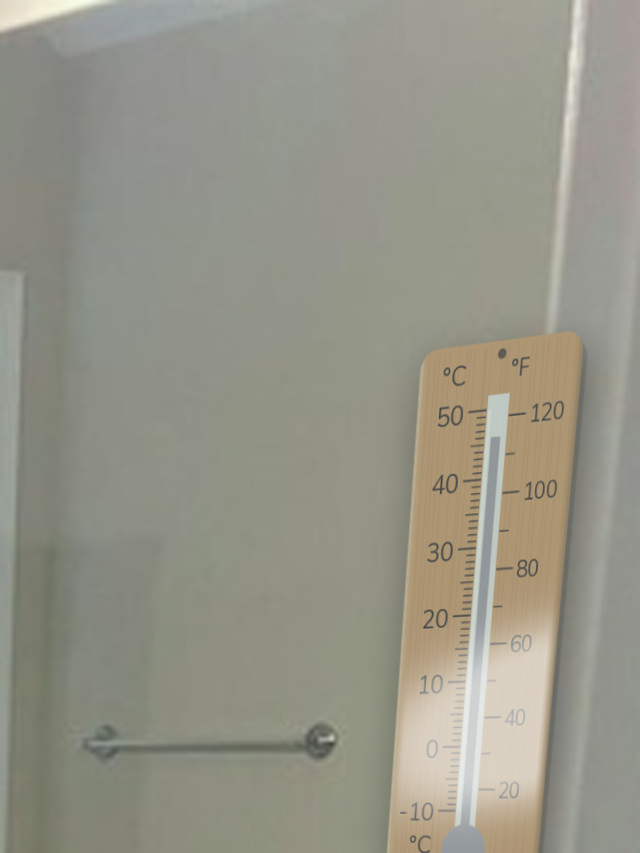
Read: 46 (°C)
